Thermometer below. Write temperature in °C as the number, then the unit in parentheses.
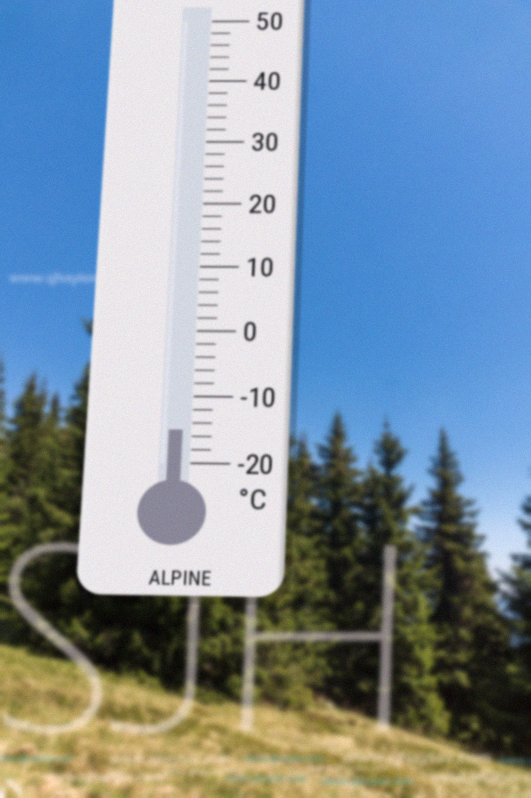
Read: -15 (°C)
